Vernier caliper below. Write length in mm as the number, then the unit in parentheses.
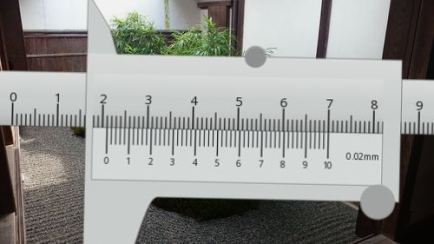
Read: 21.0 (mm)
